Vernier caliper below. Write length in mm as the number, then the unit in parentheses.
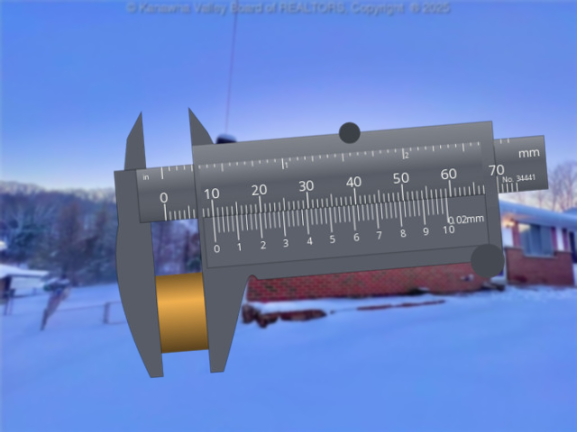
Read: 10.0 (mm)
